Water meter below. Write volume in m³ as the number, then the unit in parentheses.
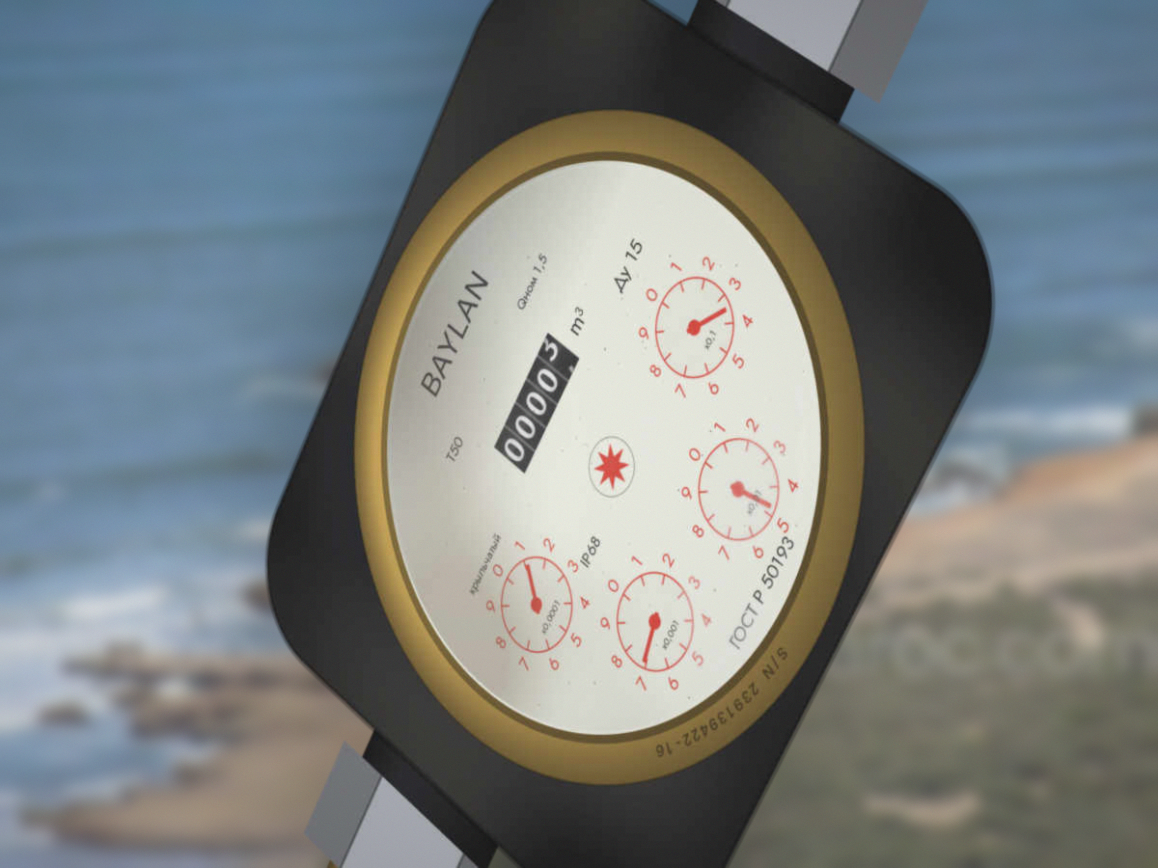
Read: 3.3471 (m³)
